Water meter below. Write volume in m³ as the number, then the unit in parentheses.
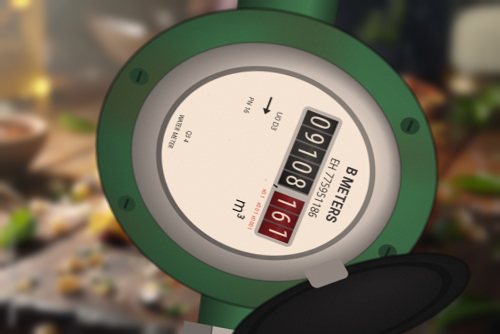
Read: 9108.161 (m³)
